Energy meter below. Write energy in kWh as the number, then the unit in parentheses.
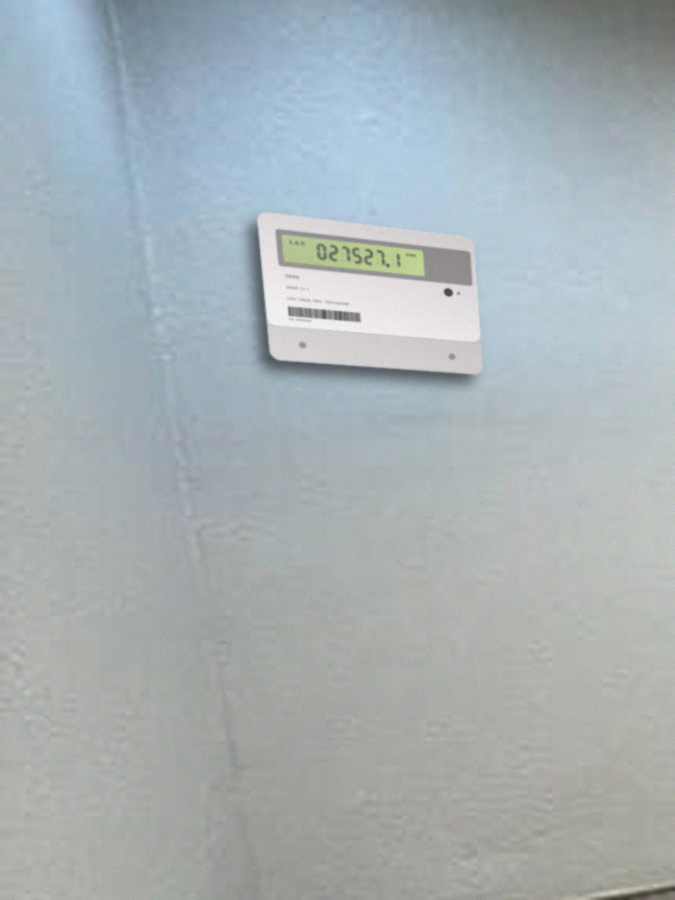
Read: 27527.1 (kWh)
